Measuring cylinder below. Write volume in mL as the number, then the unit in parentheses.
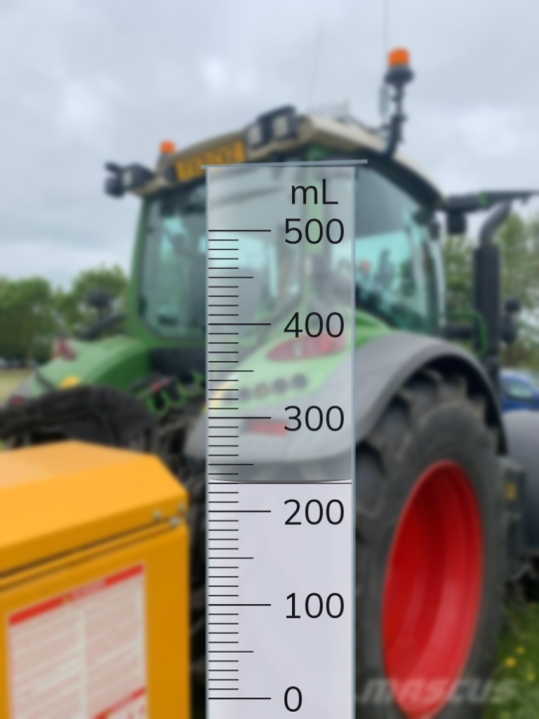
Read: 230 (mL)
